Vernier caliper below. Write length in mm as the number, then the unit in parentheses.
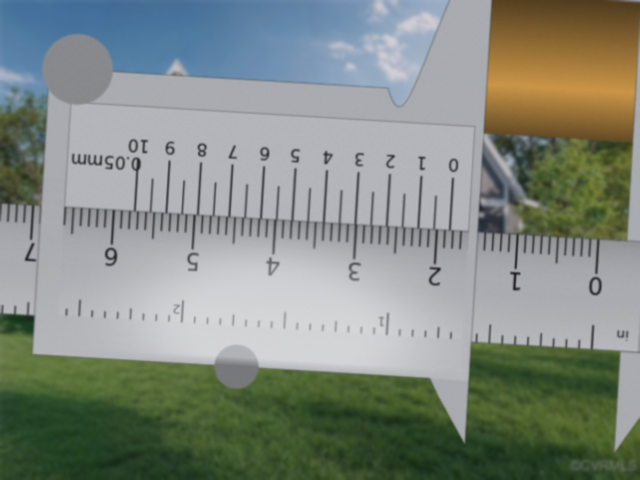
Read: 18.4 (mm)
